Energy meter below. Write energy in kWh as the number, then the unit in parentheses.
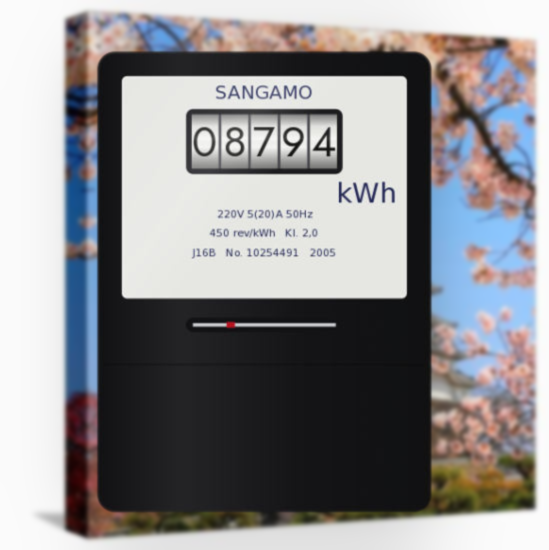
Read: 8794 (kWh)
